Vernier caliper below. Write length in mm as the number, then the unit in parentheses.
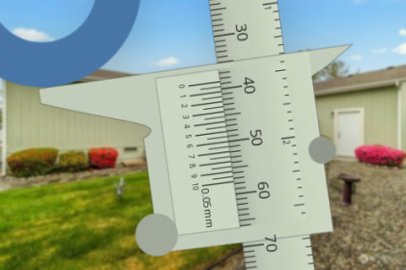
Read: 38.6 (mm)
